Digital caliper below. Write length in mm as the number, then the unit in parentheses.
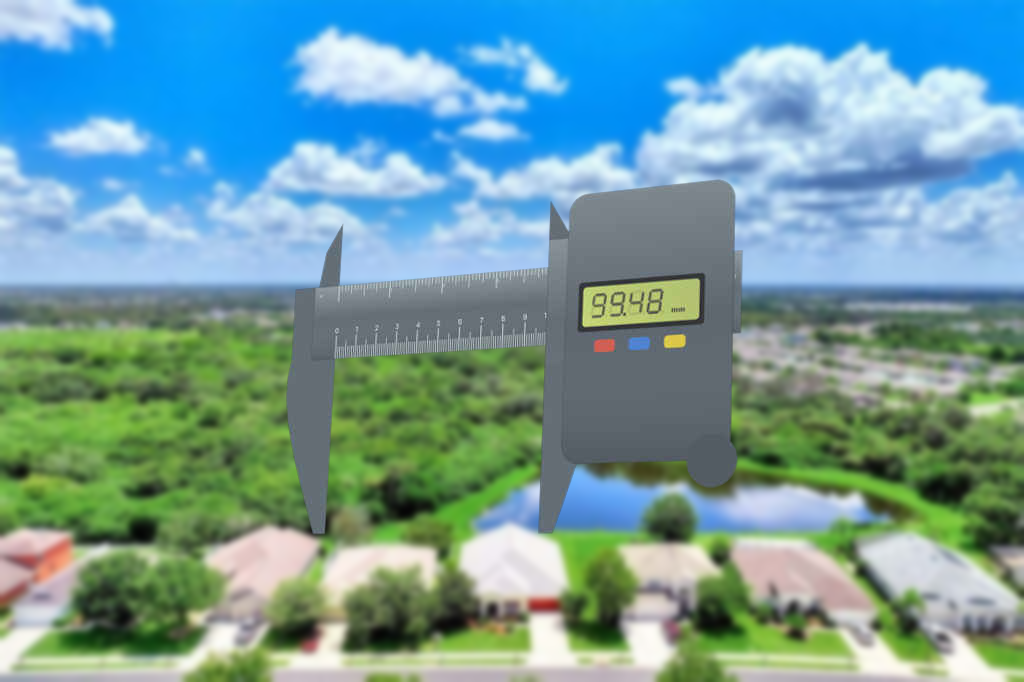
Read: 99.48 (mm)
